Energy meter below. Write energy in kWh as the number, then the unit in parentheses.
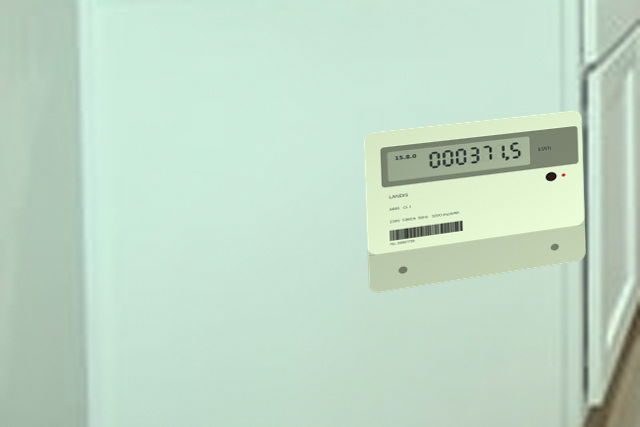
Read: 371.5 (kWh)
